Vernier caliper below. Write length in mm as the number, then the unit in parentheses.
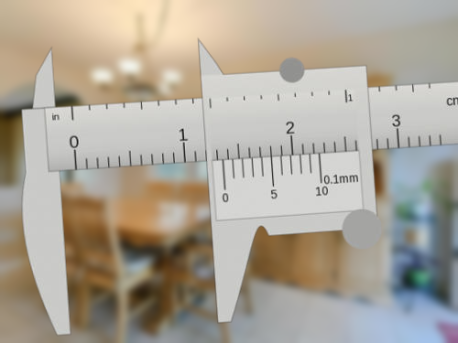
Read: 13.5 (mm)
